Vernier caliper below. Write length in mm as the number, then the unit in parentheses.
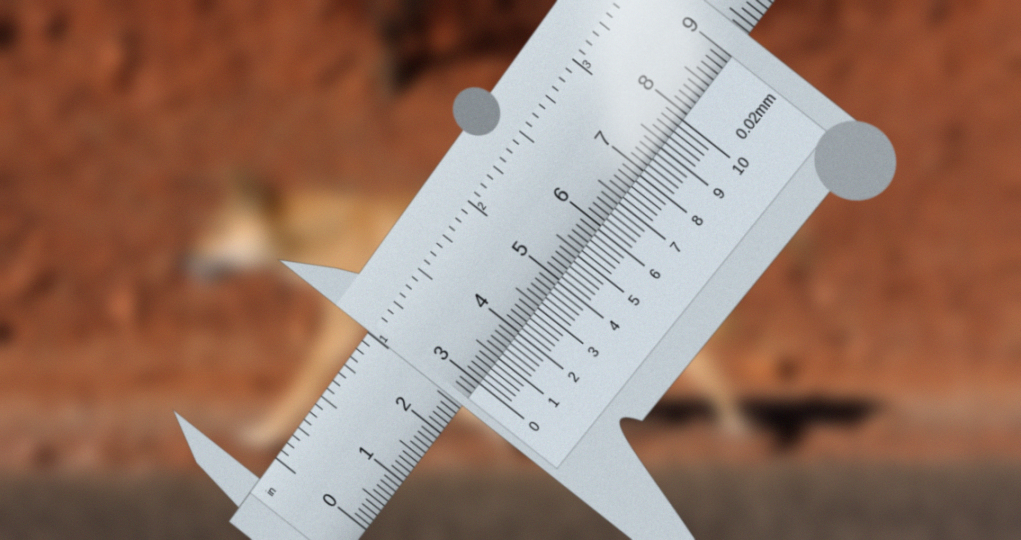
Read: 30.0 (mm)
